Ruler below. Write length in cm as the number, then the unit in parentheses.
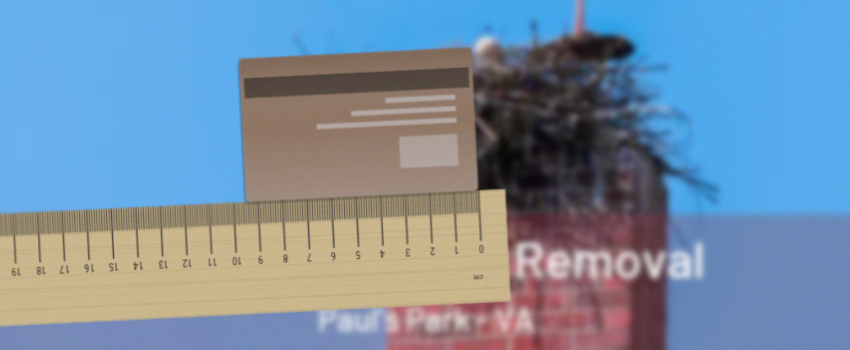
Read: 9.5 (cm)
